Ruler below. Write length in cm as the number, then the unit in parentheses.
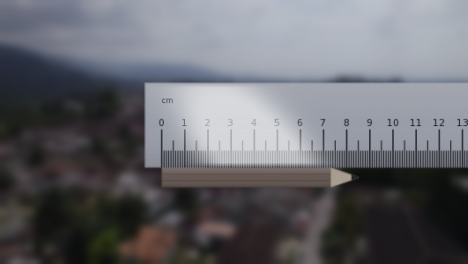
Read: 8.5 (cm)
